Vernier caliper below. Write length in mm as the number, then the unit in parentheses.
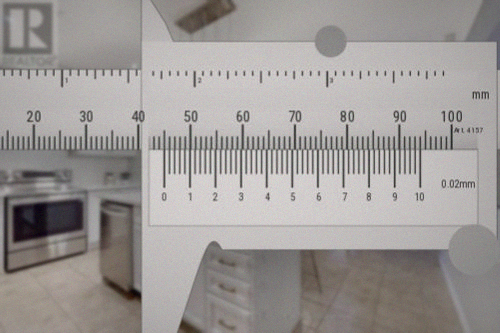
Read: 45.0 (mm)
